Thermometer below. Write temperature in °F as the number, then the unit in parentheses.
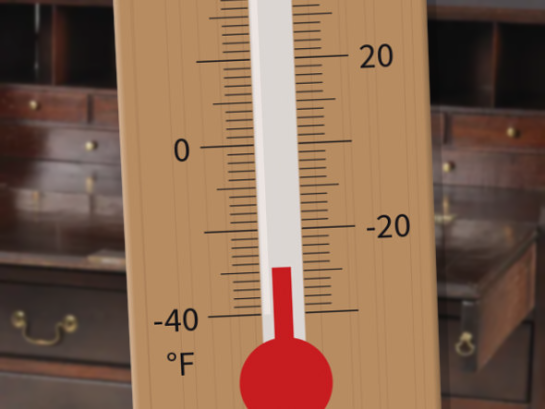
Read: -29 (°F)
